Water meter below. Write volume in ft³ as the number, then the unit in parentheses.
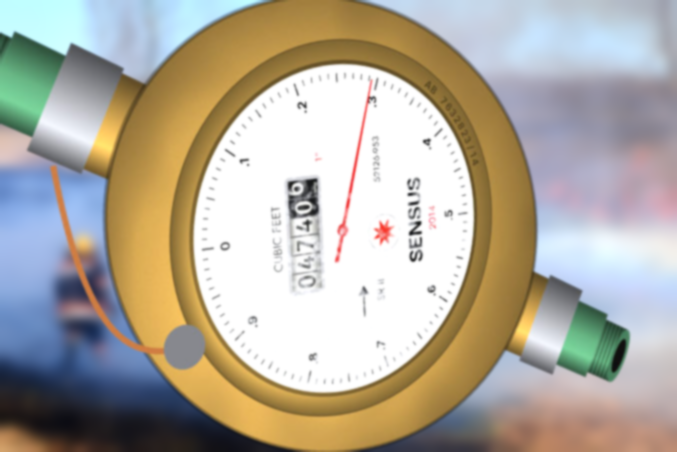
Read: 47406.29 (ft³)
